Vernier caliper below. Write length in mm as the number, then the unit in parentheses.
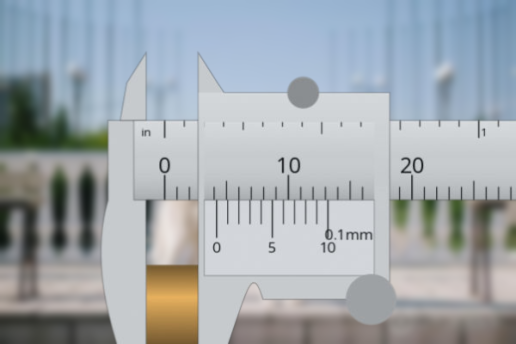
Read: 4.2 (mm)
